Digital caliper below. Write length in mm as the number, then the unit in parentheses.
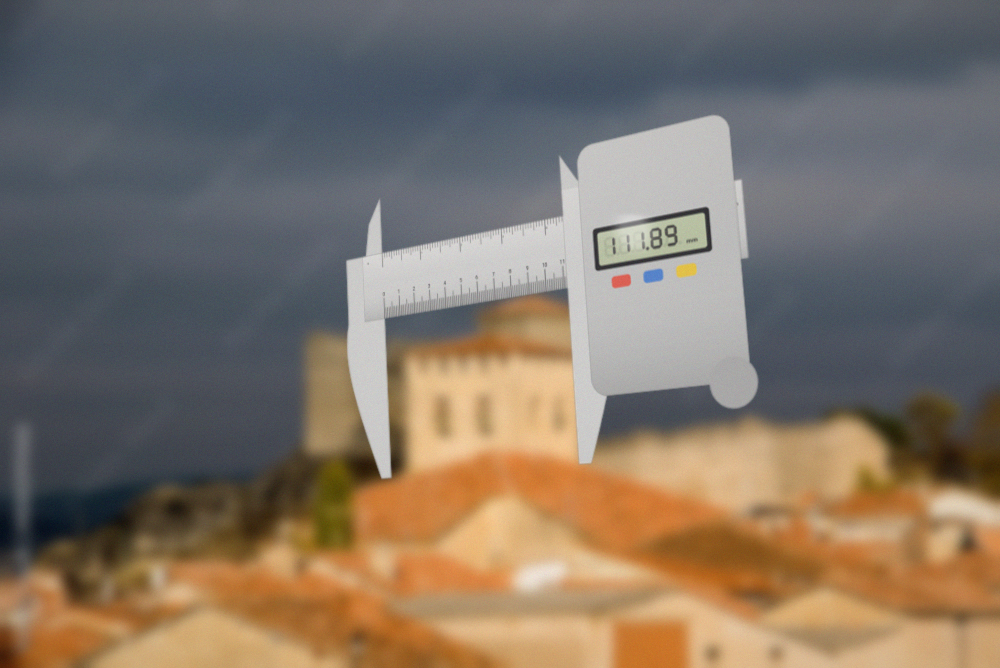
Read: 111.89 (mm)
